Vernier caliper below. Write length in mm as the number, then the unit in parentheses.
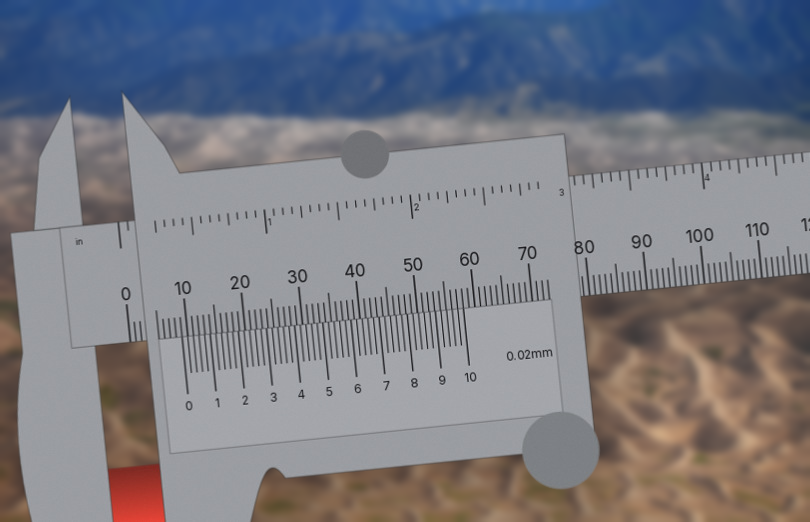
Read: 9.0 (mm)
